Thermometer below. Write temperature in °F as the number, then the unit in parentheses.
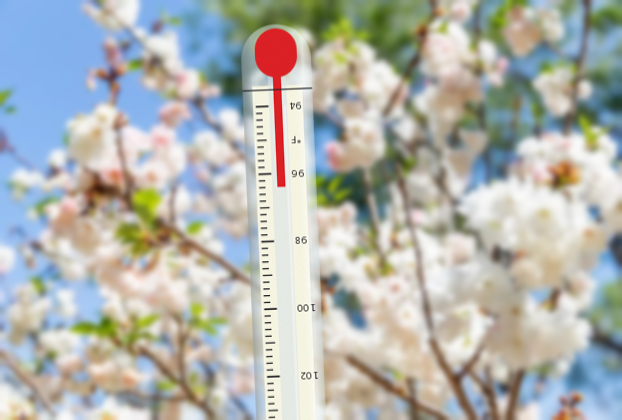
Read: 96.4 (°F)
